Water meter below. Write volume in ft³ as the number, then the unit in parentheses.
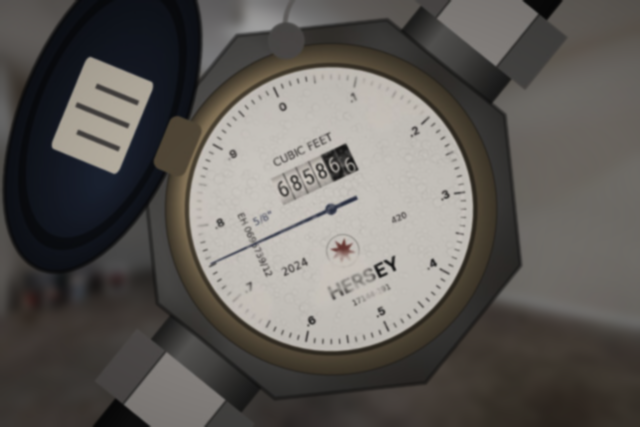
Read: 685865.75 (ft³)
